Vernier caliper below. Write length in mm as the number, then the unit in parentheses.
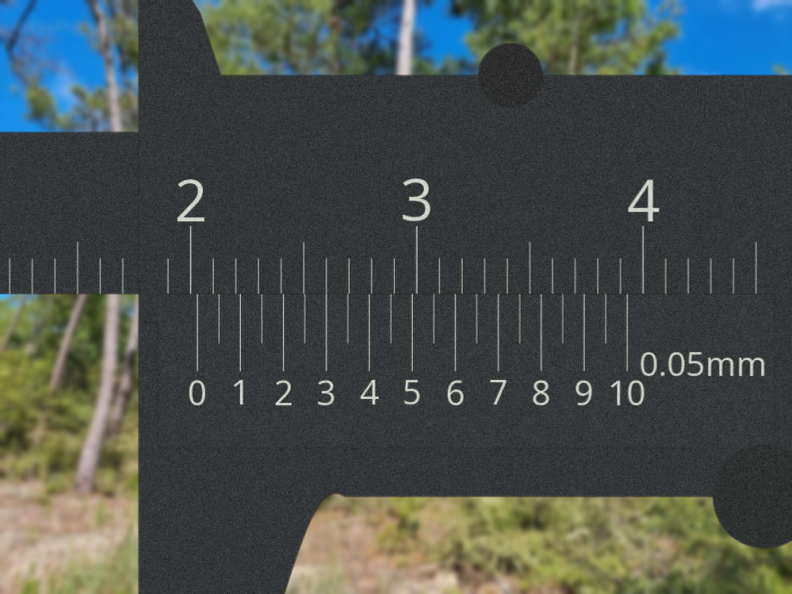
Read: 20.30 (mm)
